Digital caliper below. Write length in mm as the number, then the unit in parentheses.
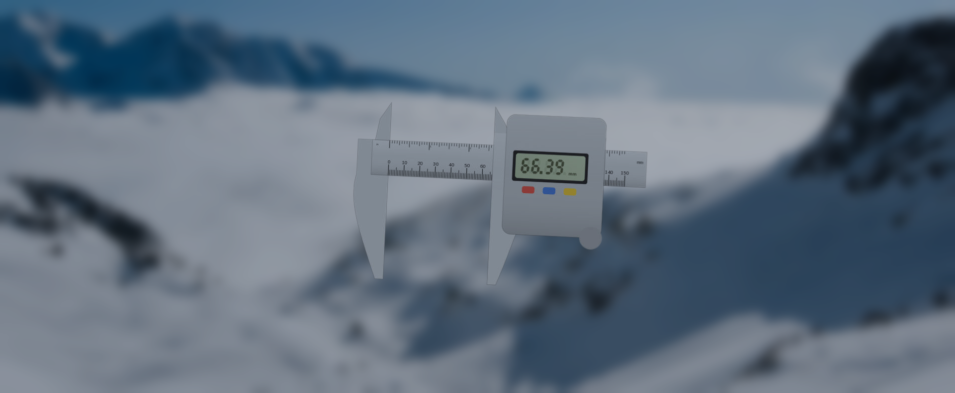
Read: 66.39 (mm)
